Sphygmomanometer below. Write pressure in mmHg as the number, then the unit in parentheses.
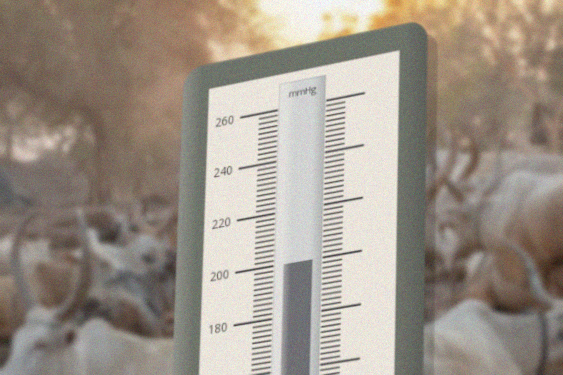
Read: 200 (mmHg)
